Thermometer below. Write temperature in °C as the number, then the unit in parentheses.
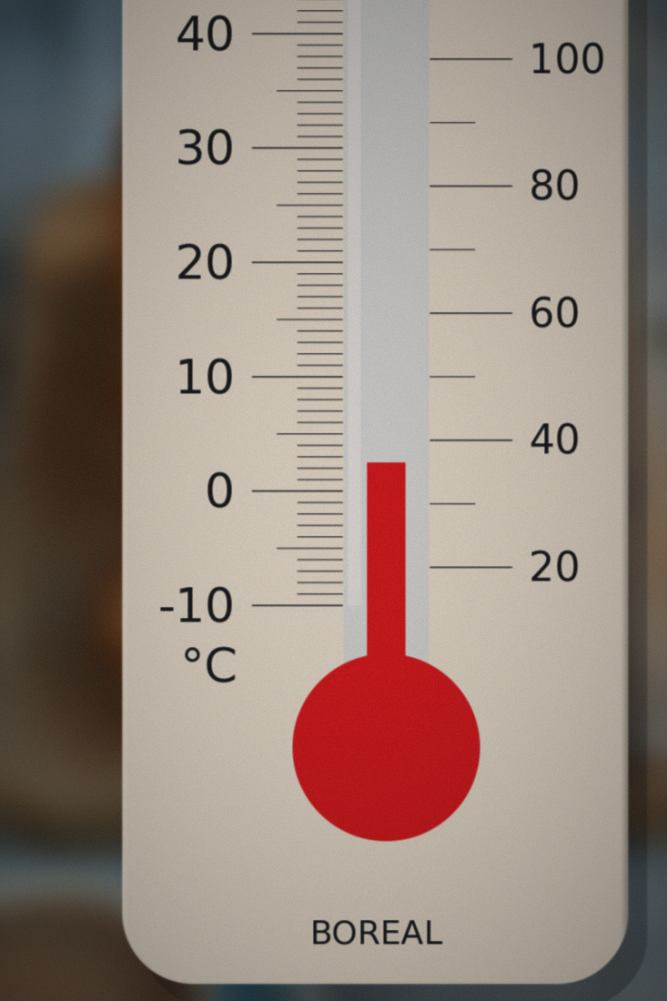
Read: 2.5 (°C)
